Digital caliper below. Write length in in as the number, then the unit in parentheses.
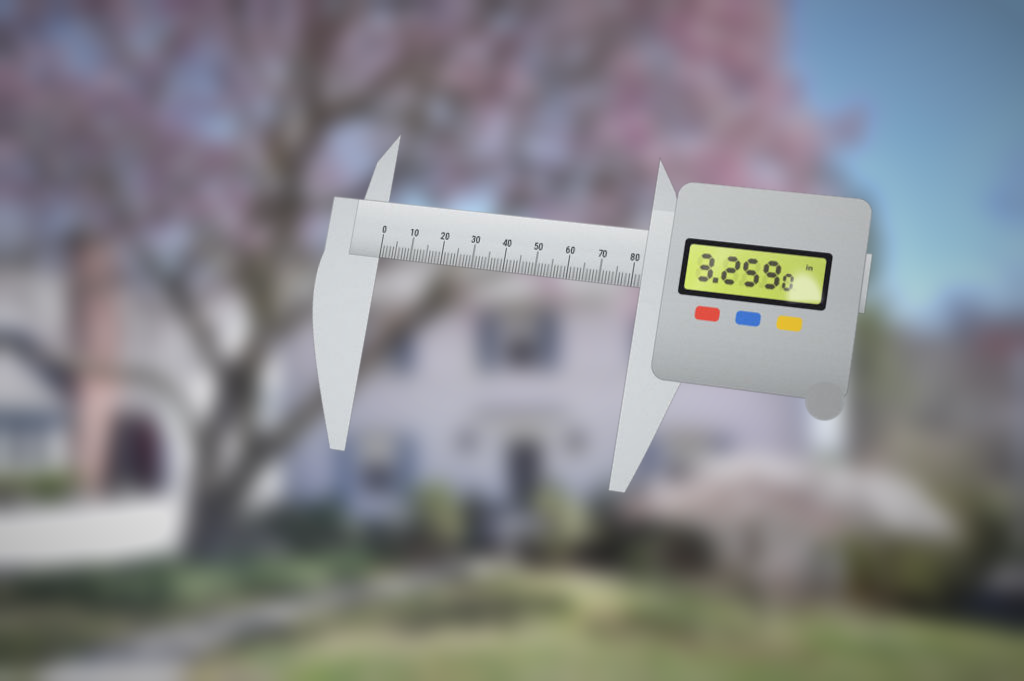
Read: 3.2590 (in)
